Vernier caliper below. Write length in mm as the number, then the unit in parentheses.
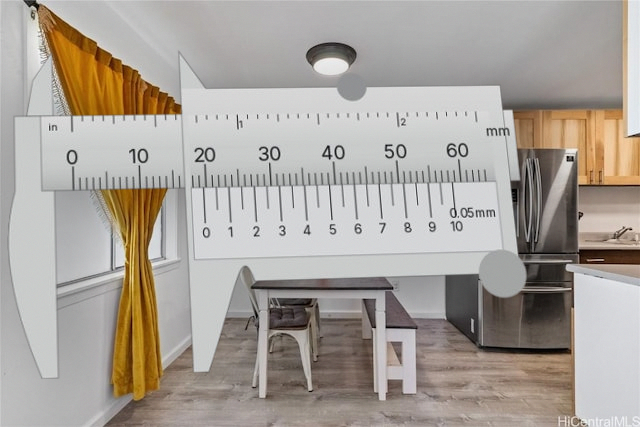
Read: 19.6 (mm)
